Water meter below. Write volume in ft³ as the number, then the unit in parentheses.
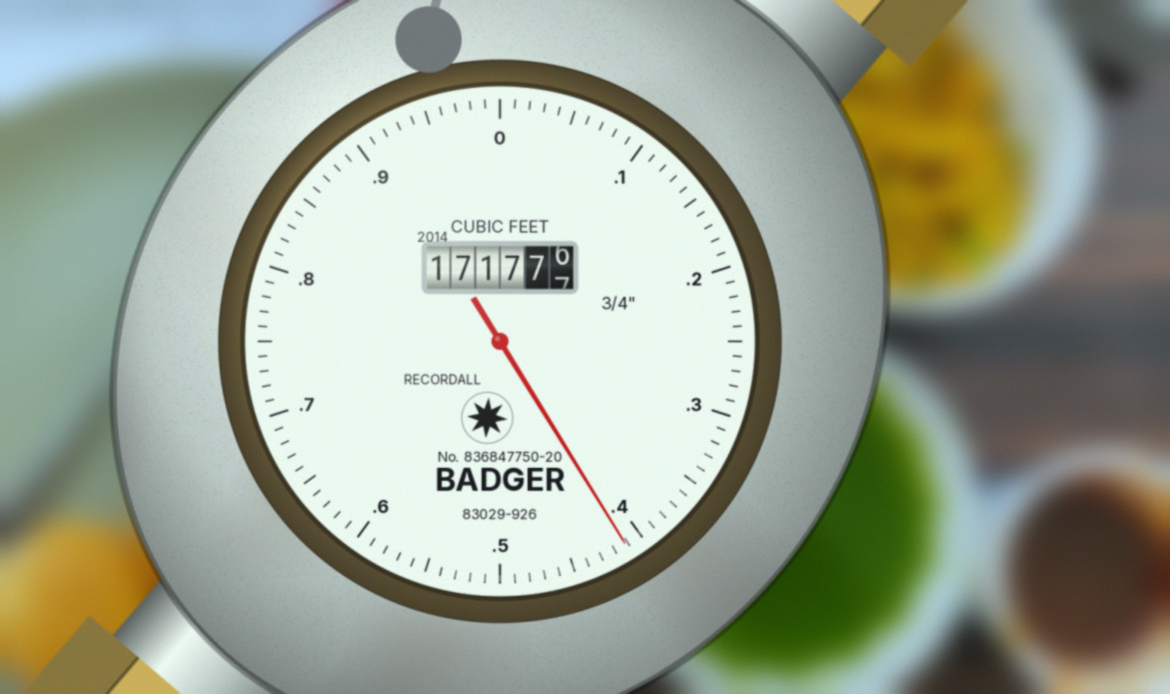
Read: 171776.41 (ft³)
